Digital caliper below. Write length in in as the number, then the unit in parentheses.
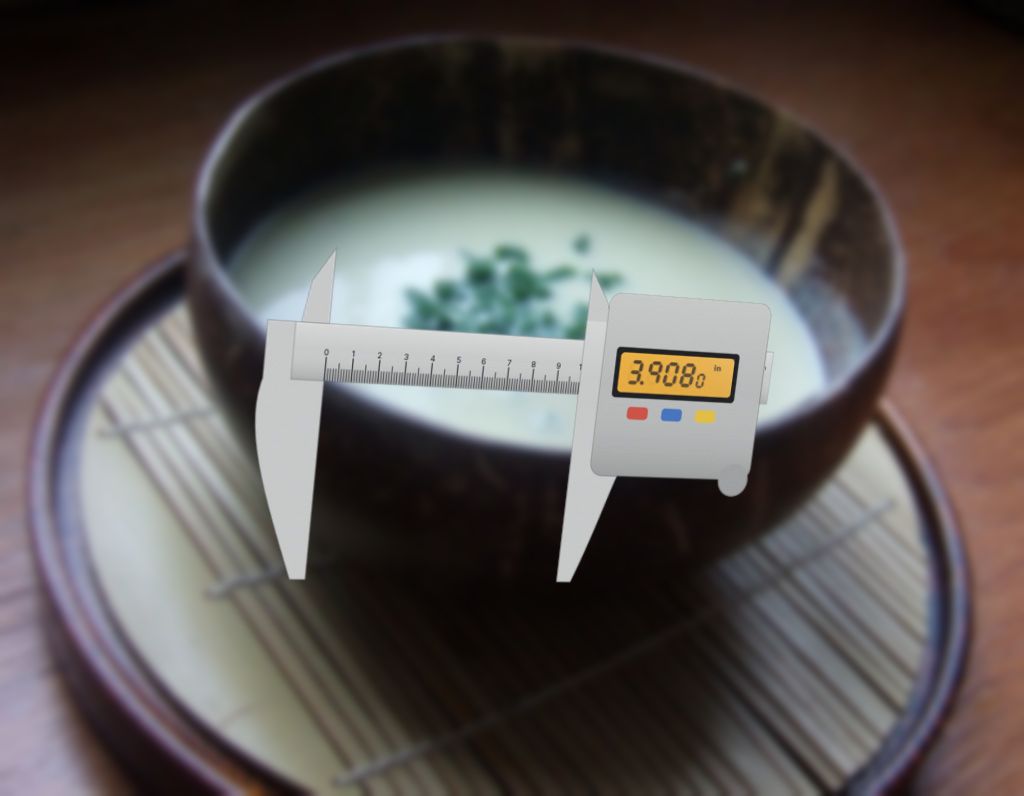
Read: 3.9080 (in)
